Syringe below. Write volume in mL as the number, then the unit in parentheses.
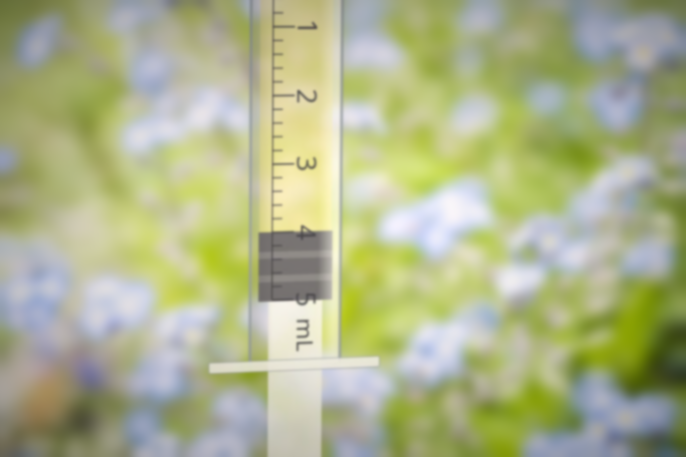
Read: 4 (mL)
